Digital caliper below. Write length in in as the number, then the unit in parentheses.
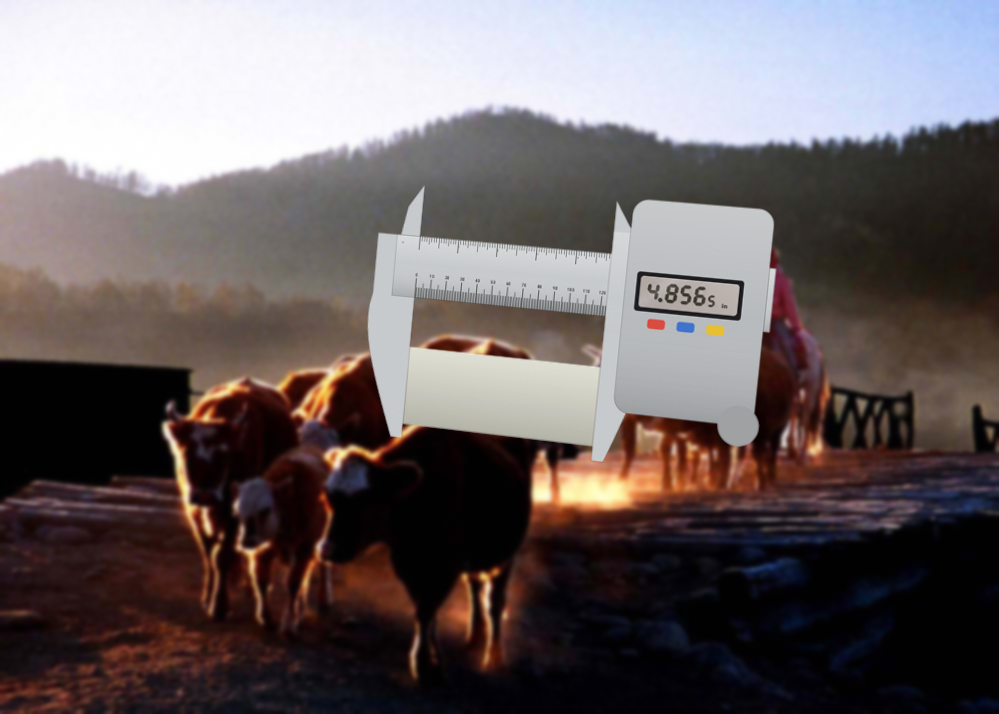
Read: 4.8565 (in)
